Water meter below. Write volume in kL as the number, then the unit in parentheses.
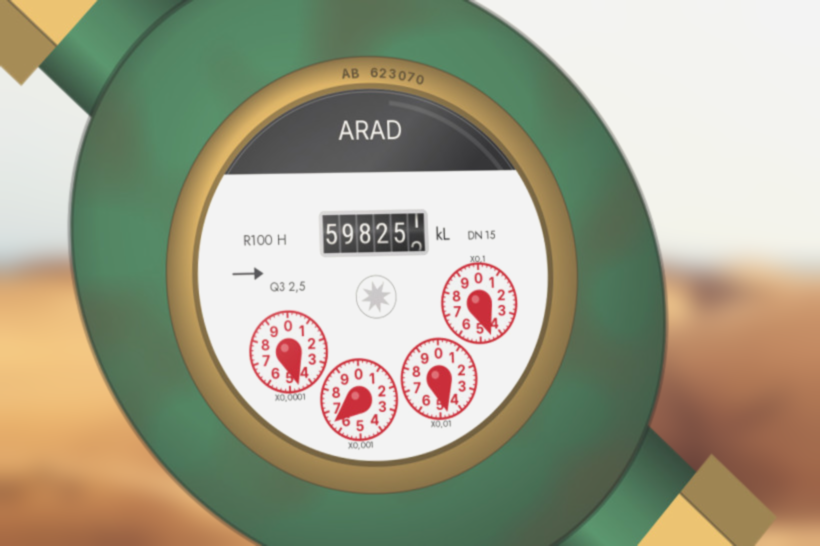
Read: 598251.4464 (kL)
